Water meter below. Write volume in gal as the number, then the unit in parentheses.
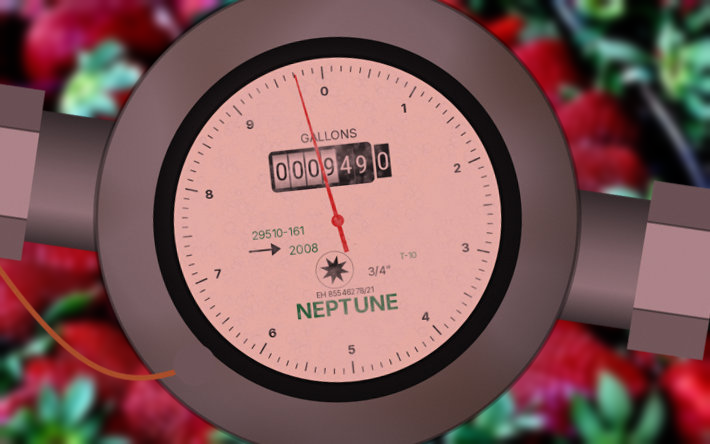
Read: 9489.7 (gal)
